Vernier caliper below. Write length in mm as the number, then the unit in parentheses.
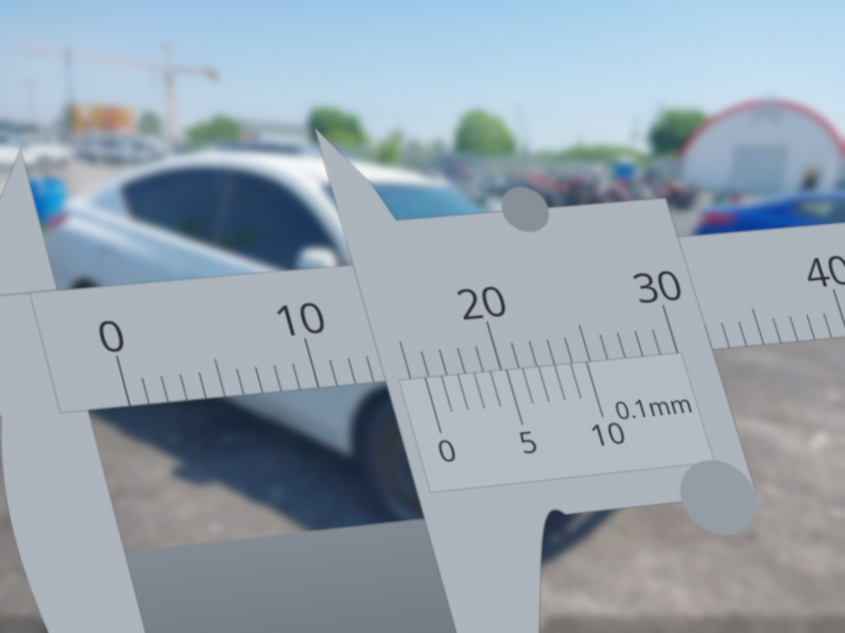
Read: 15.8 (mm)
